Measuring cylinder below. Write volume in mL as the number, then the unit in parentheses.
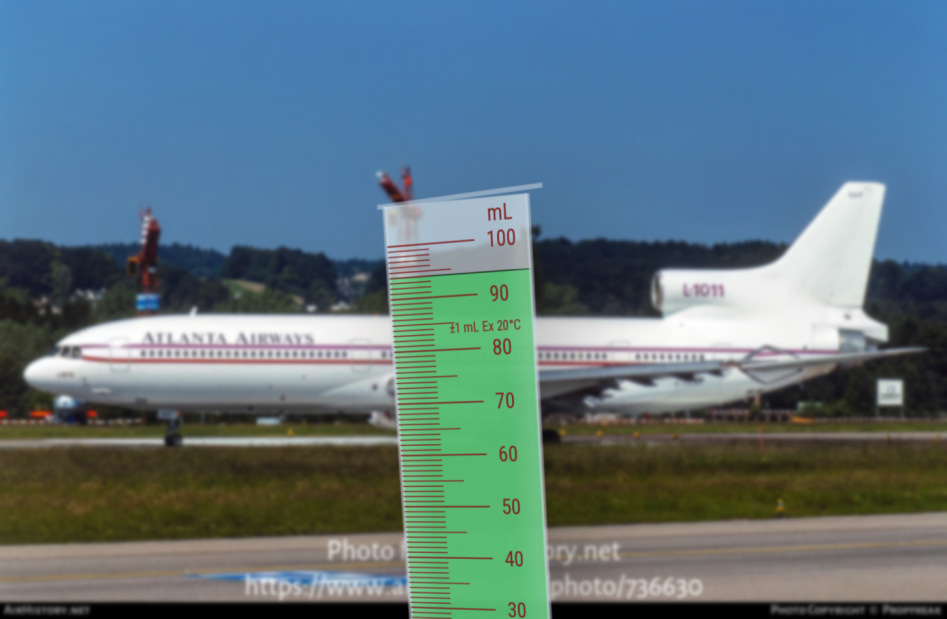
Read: 94 (mL)
